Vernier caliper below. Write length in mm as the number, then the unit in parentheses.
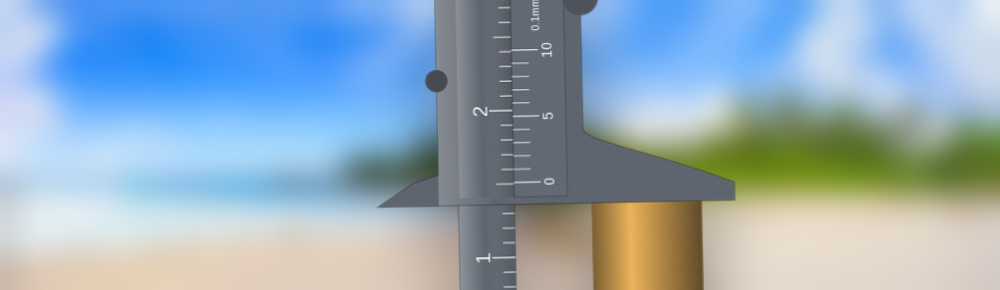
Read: 15.1 (mm)
